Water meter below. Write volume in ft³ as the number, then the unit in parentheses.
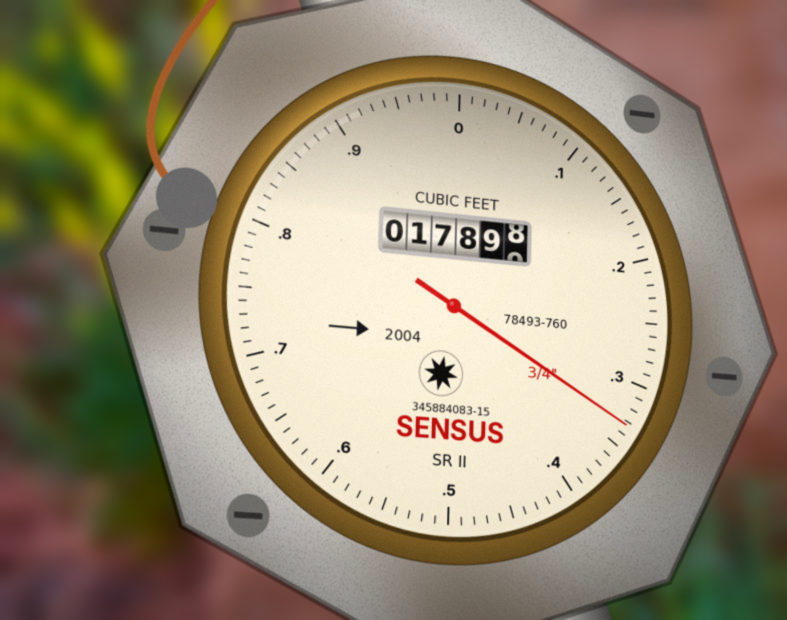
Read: 17898.33 (ft³)
